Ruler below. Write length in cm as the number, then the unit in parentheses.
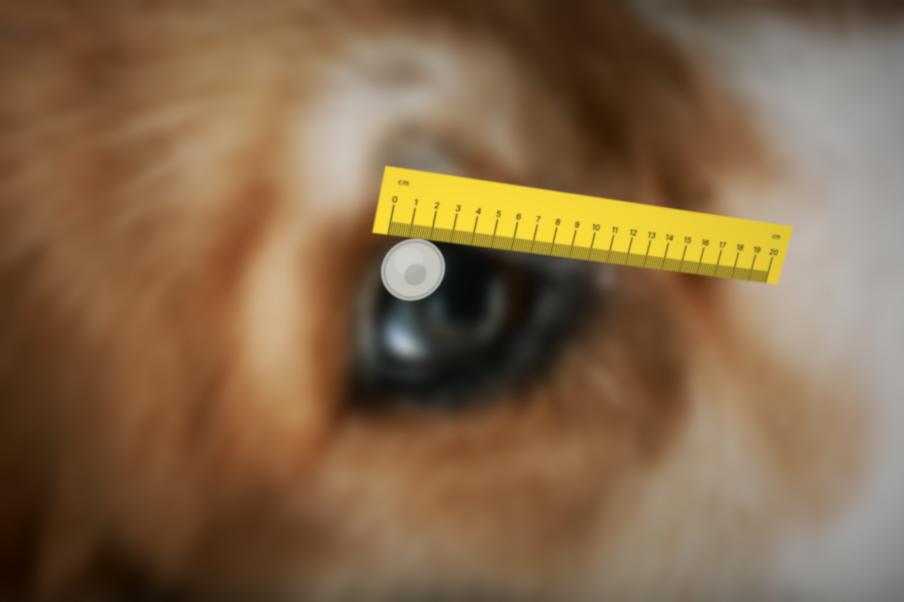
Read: 3 (cm)
